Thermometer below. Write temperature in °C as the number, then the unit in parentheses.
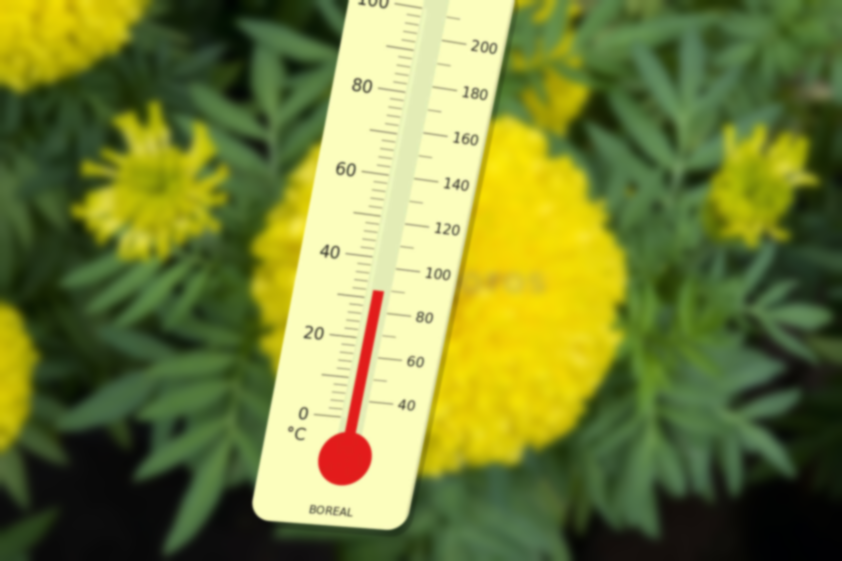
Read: 32 (°C)
